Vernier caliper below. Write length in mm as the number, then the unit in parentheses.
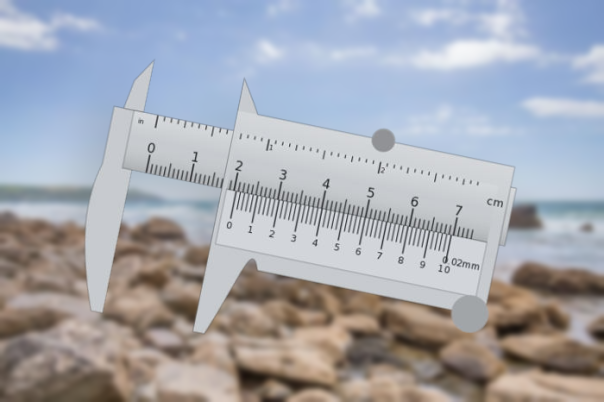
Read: 20.5 (mm)
